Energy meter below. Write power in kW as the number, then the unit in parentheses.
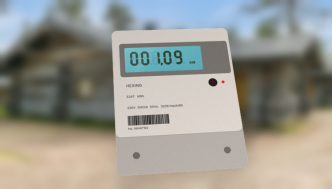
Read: 1.09 (kW)
